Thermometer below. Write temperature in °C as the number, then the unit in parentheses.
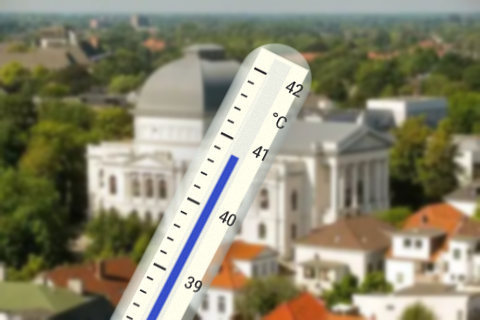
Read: 40.8 (°C)
